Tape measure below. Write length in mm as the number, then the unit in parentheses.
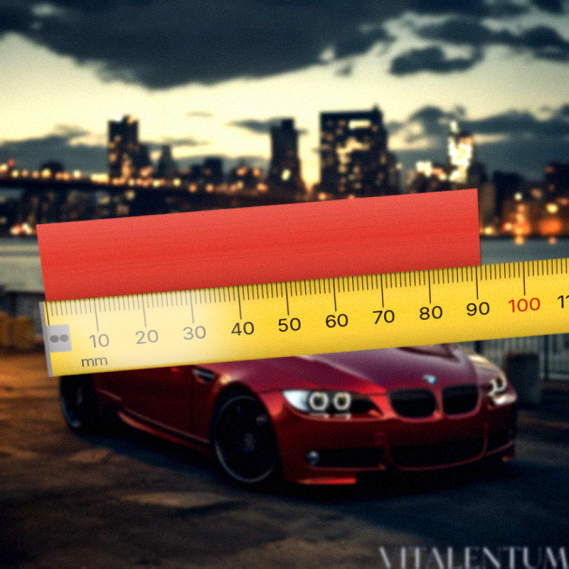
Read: 91 (mm)
